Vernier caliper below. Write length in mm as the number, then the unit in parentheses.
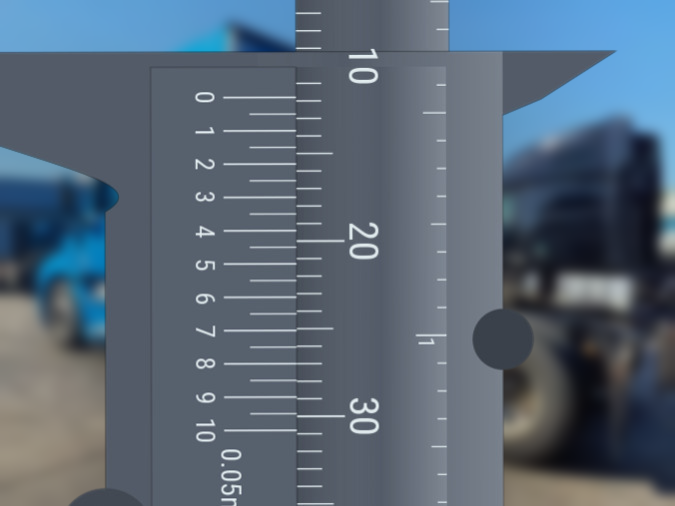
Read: 11.8 (mm)
